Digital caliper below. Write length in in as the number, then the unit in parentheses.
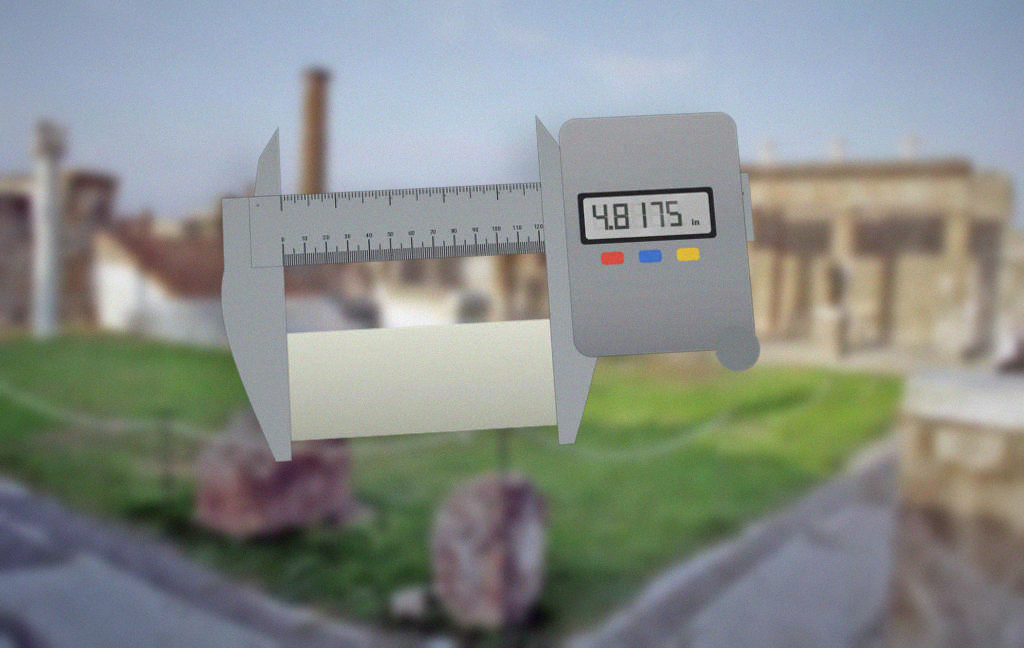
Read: 4.8175 (in)
